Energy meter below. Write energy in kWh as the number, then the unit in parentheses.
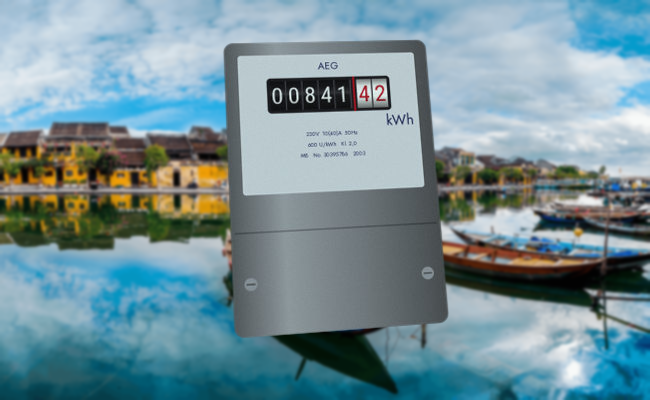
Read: 841.42 (kWh)
